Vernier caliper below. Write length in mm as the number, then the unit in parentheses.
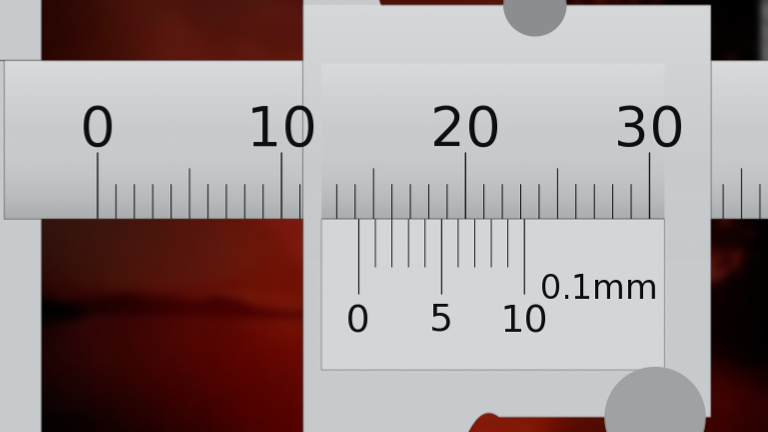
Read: 14.2 (mm)
